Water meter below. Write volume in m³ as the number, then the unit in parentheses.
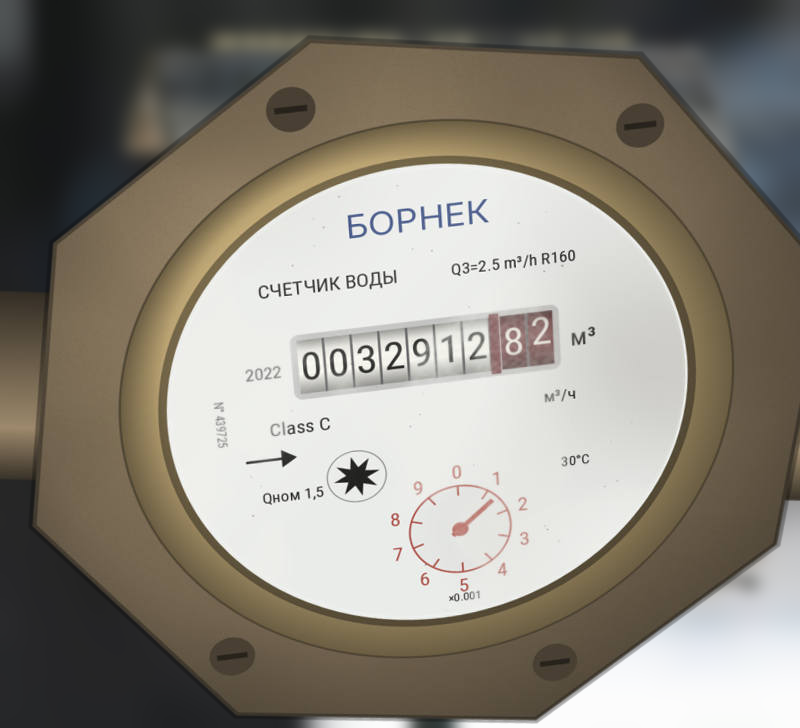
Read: 32912.821 (m³)
